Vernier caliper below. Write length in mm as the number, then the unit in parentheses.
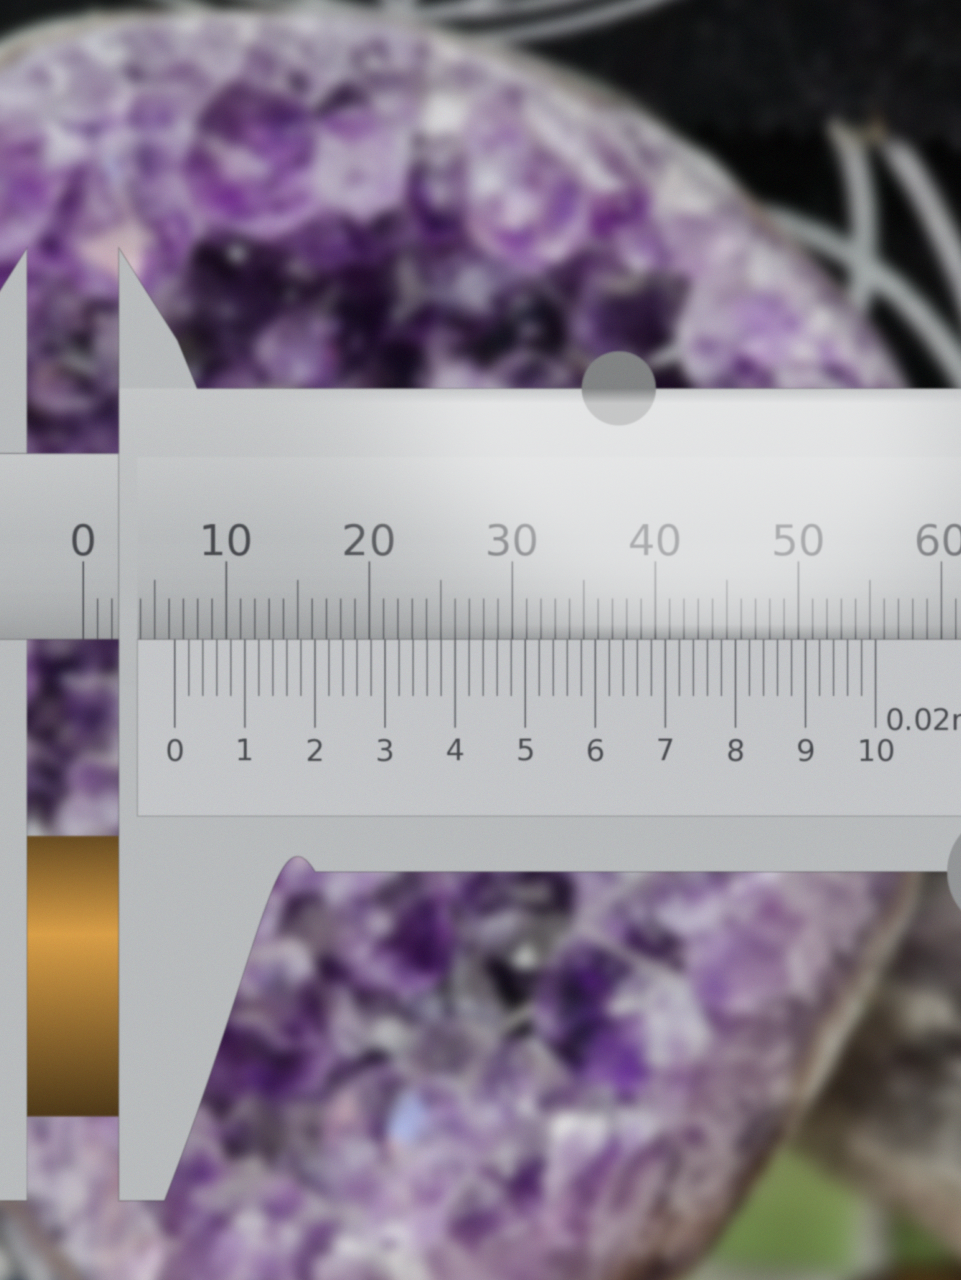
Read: 6.4 (mm)
